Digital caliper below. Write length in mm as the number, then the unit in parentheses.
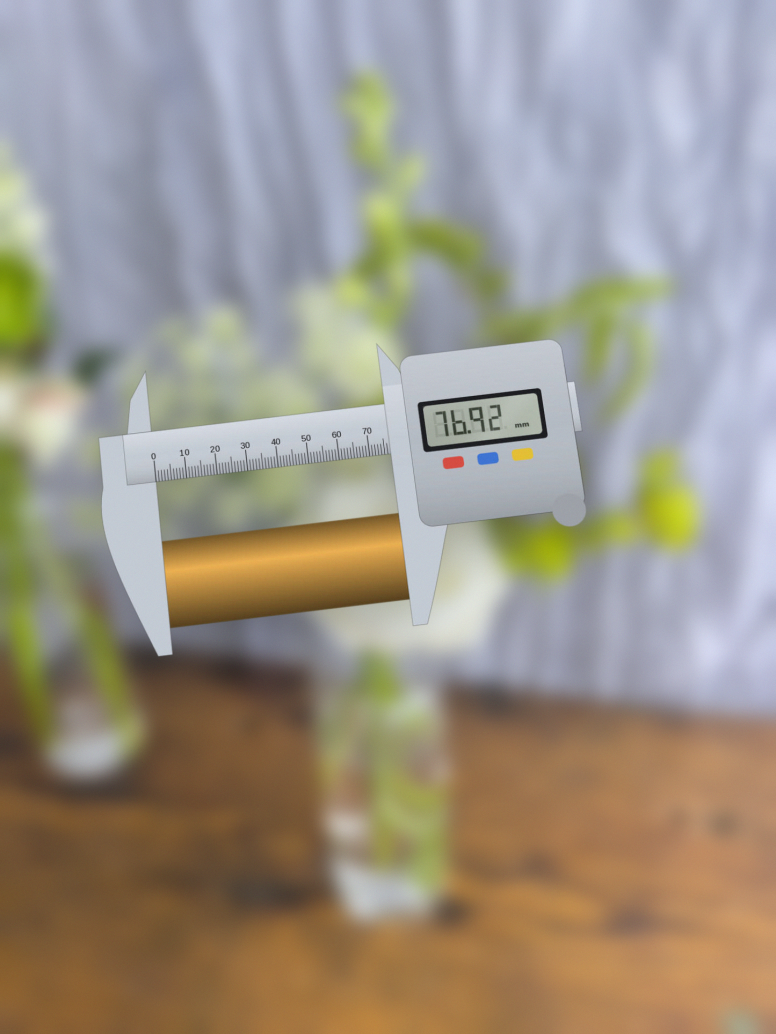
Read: 76.92 (mm)
